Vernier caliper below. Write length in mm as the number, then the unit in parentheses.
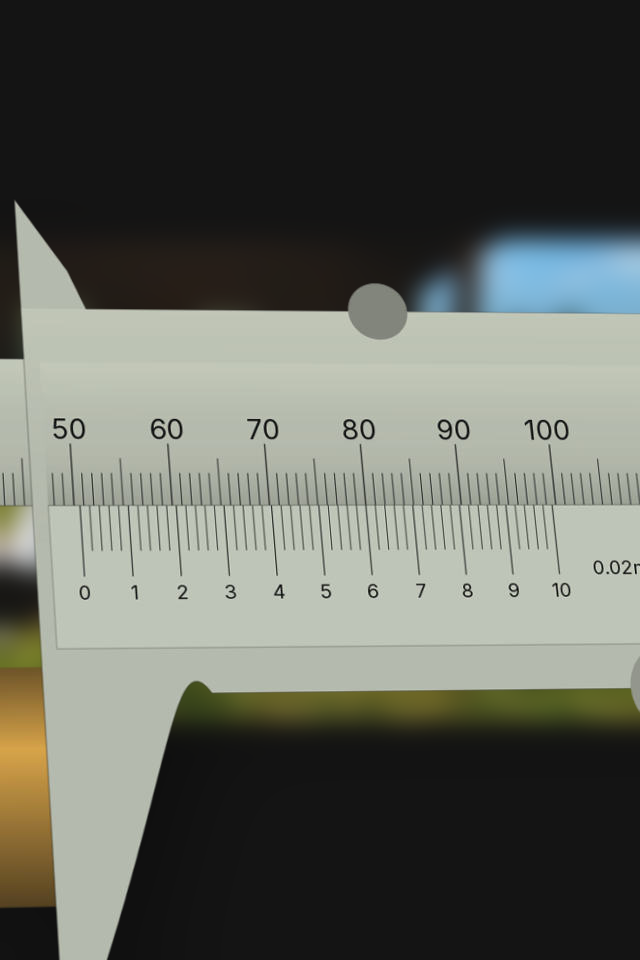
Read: 50.6 (mm)
